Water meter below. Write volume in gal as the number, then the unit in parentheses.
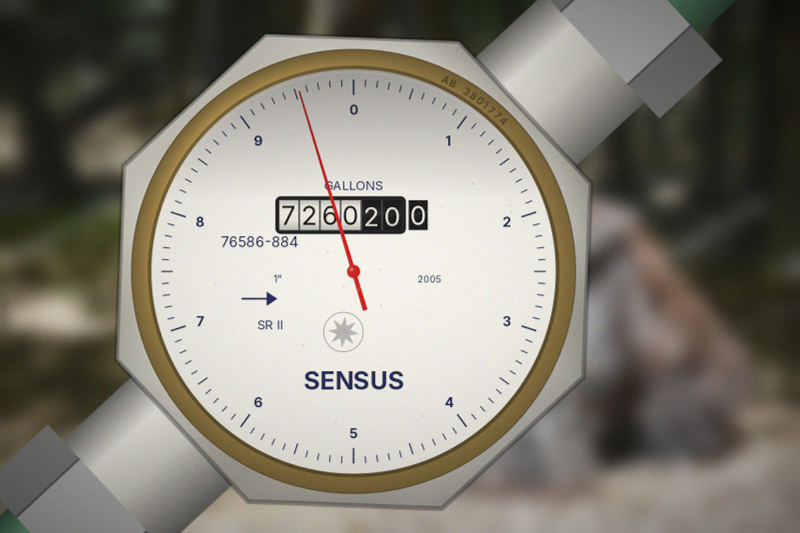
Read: 7260199.5 (gal)
